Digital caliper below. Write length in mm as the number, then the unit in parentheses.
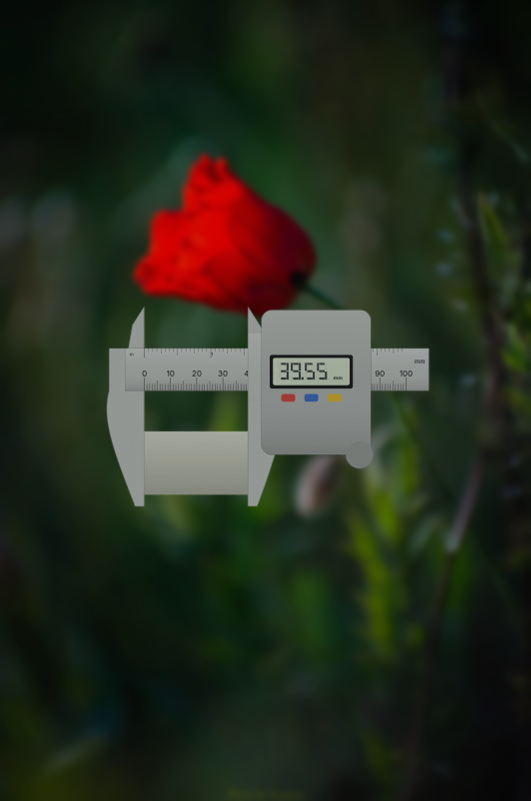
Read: 39.55 (mm)
